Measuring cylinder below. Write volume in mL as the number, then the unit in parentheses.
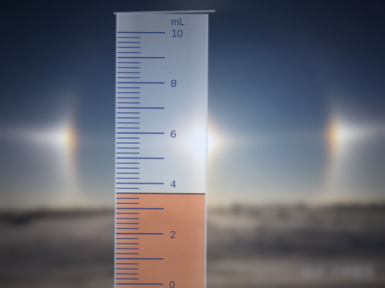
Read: 3.6 (mL)
